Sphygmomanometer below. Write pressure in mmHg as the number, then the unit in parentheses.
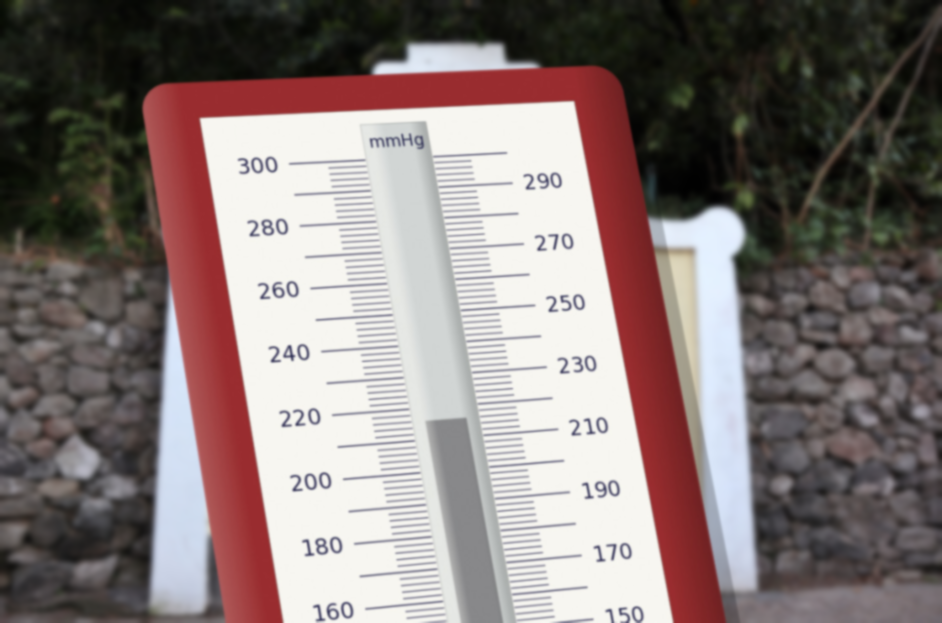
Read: 216 (mmHg)
